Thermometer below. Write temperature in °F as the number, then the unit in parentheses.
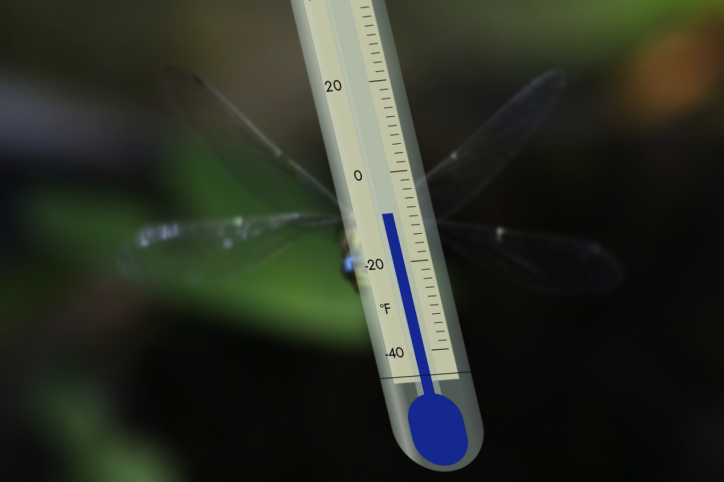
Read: -9 (°F)
